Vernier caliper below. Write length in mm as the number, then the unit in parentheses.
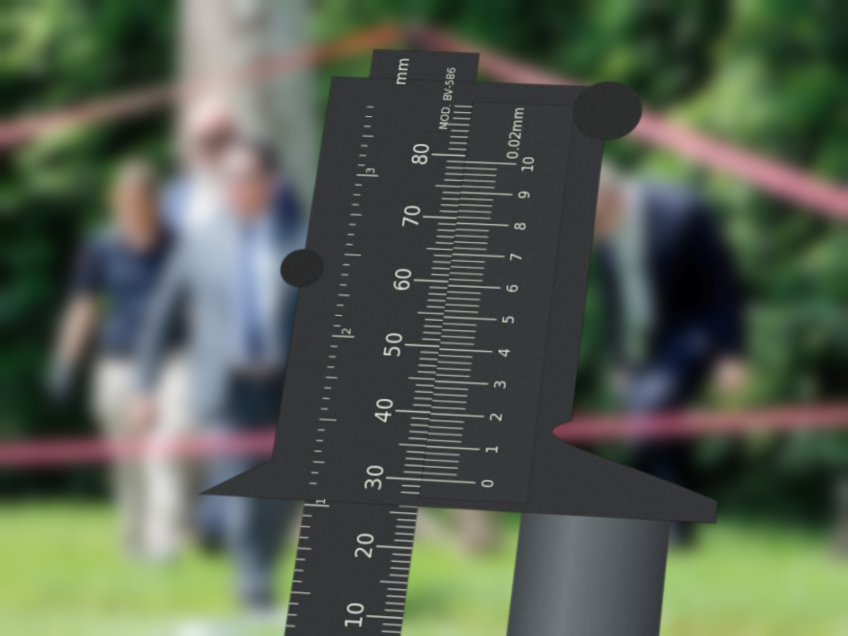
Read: 30.0 (mm)
